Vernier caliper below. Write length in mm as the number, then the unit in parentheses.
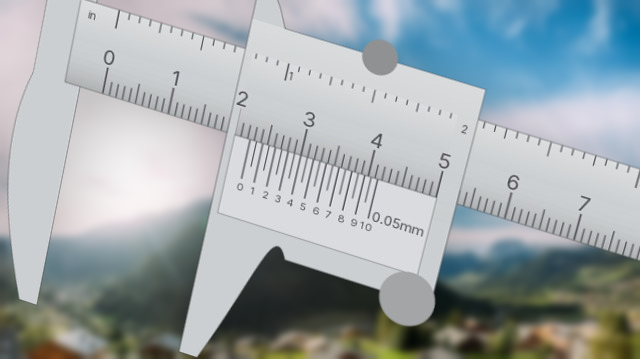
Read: 22.4 (mm)
